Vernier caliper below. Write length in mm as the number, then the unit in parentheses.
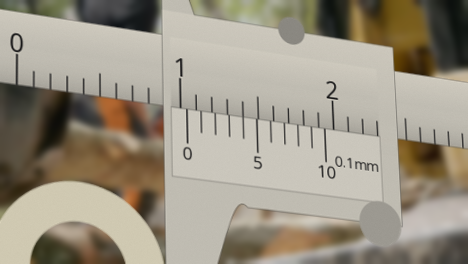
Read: 10.4 (mm)
